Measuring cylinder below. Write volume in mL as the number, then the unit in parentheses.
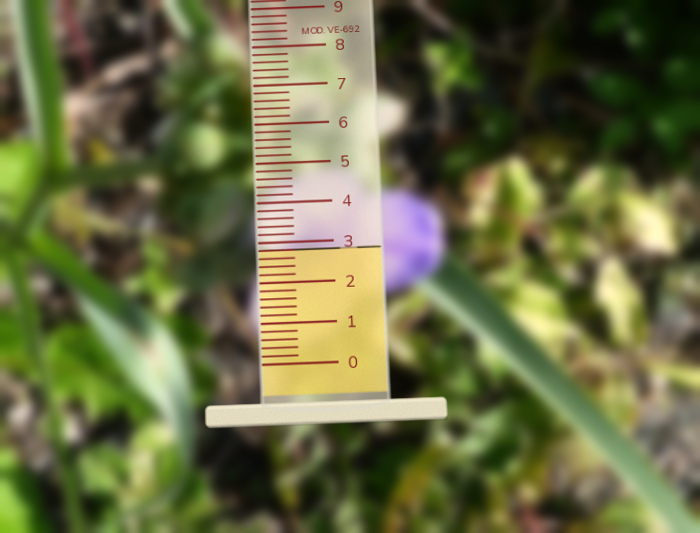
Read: 2.8 (mL)
